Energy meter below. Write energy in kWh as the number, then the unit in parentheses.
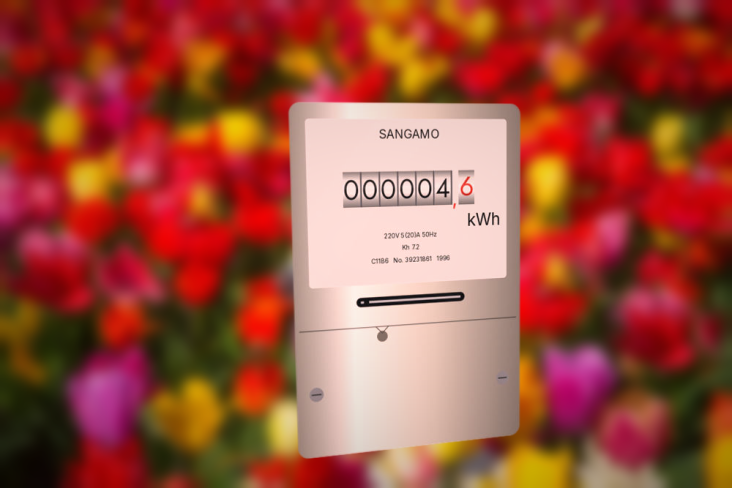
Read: 4.6 (kWh)
